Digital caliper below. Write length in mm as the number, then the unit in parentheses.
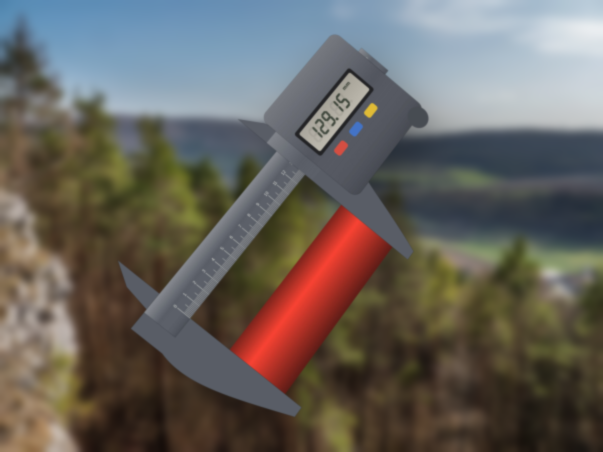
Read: 129.15 (mm)
